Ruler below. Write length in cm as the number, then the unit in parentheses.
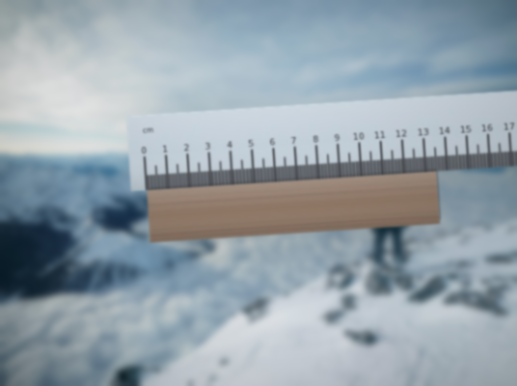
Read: 13.5 (cm)
